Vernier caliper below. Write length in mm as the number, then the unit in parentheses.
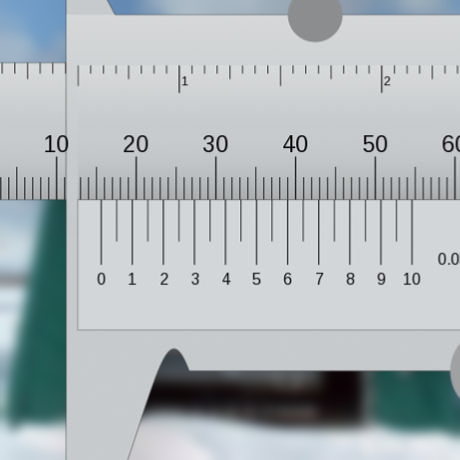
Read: 15.6 (mm)
